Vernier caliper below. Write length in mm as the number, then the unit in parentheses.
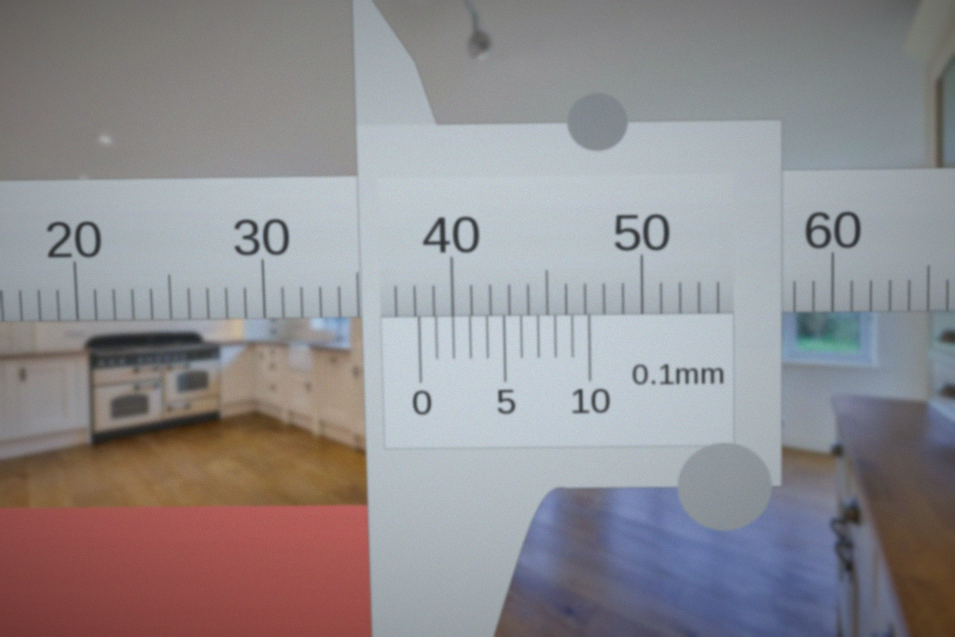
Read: 38.2 (mm)
